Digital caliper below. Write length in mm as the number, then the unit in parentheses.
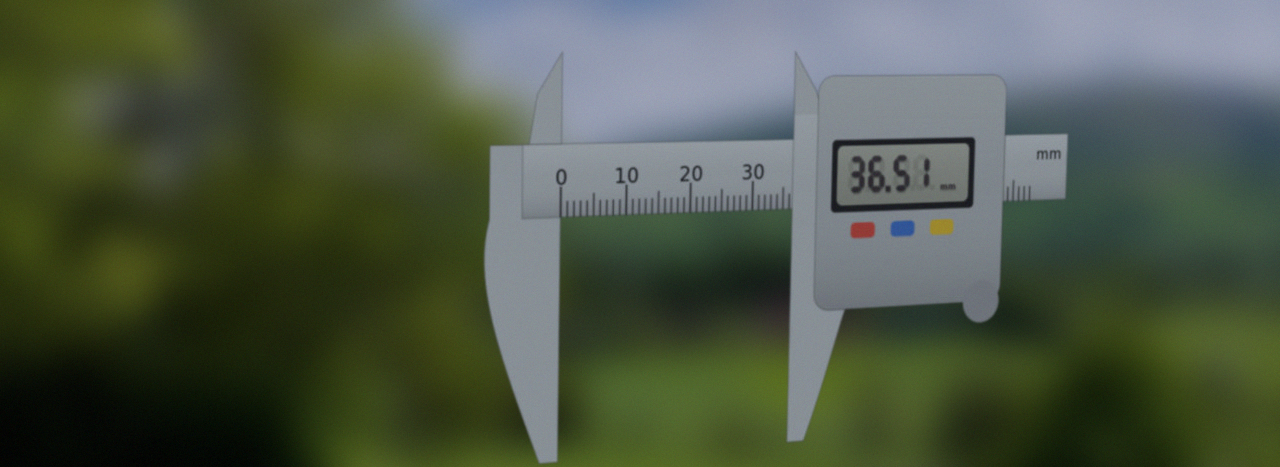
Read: 36.51 (mm)
